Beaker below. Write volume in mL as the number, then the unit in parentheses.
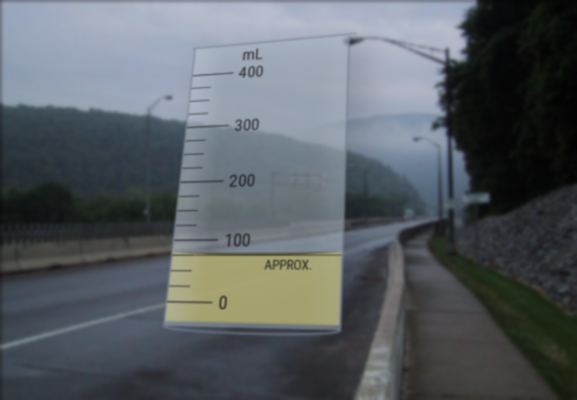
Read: 75 (mL)
